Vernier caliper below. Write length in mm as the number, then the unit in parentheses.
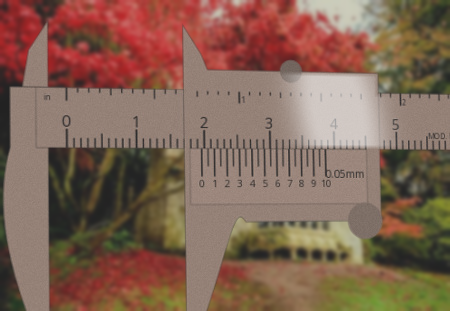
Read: 19.6 (mm)
